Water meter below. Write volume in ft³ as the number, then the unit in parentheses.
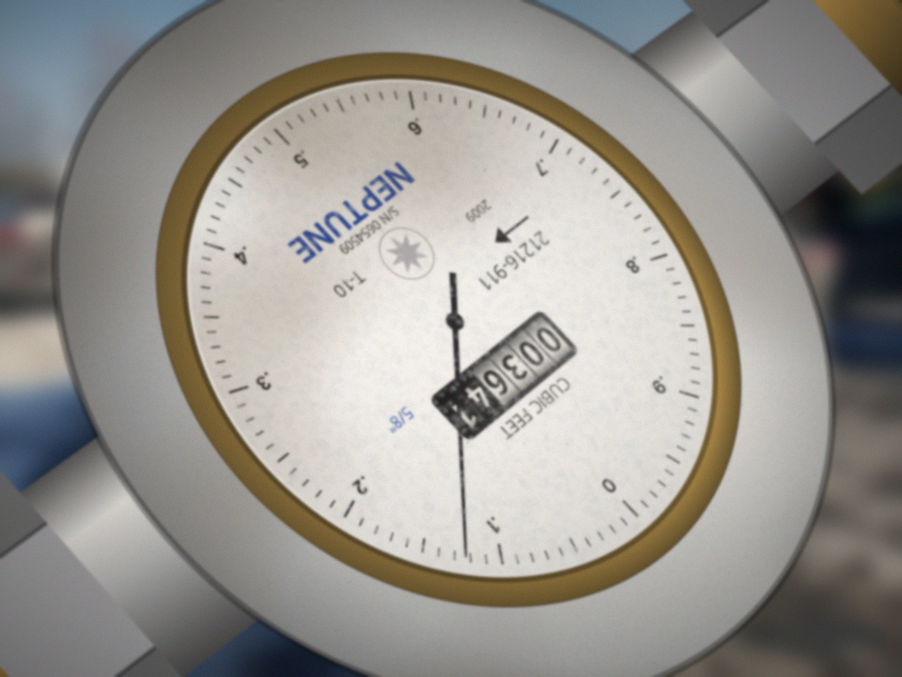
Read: 3641.12 (ft³)
